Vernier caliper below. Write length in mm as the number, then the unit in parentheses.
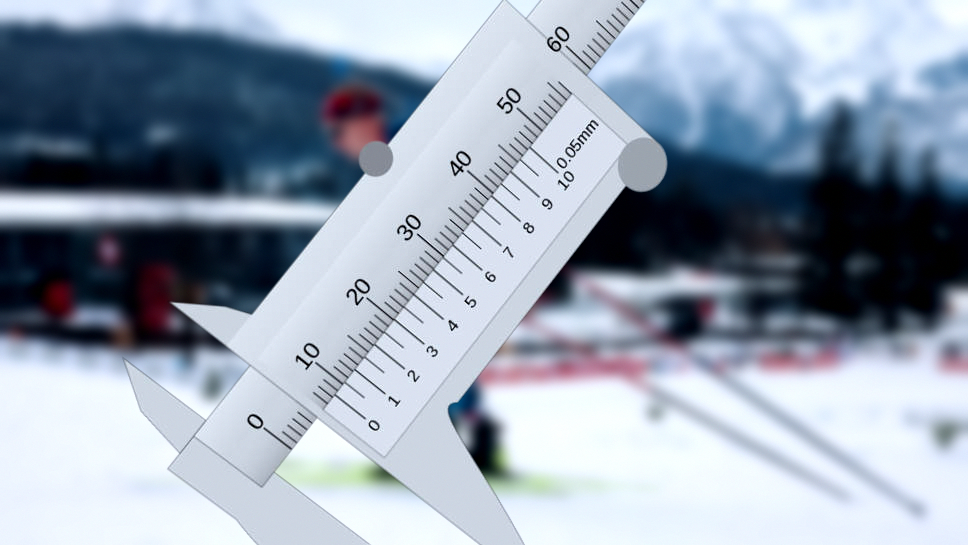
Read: 8.4 (mm)
